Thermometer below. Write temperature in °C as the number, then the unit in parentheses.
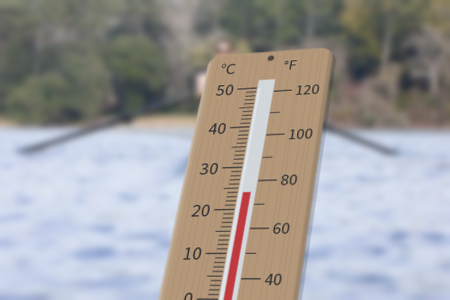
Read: 24 (°C)
